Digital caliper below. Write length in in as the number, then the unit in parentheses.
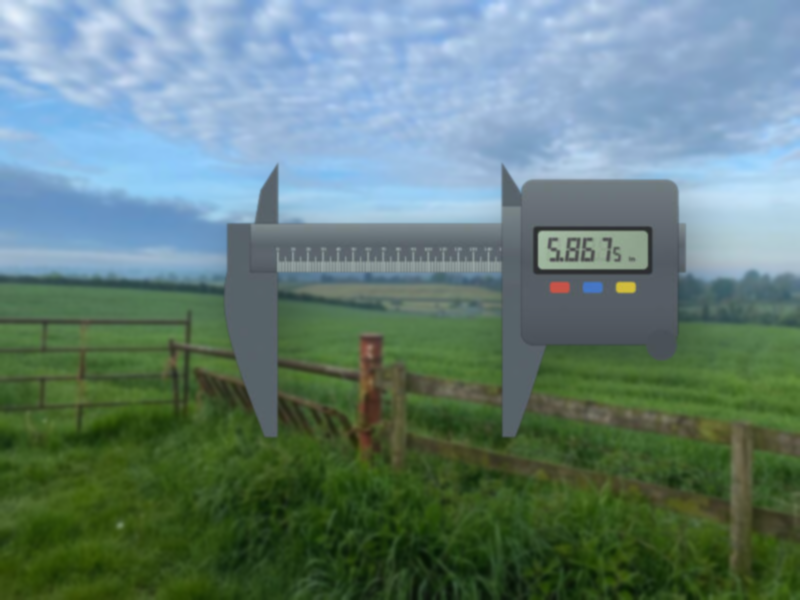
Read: 5.8675 (in)
